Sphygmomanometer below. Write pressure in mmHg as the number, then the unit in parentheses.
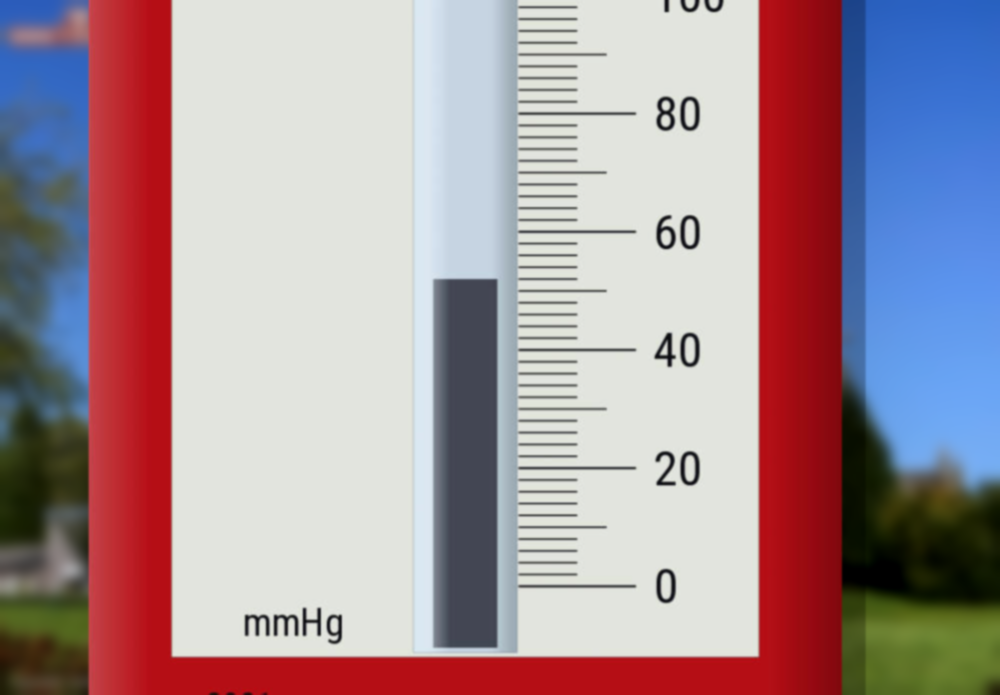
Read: 52 (mmHg)
